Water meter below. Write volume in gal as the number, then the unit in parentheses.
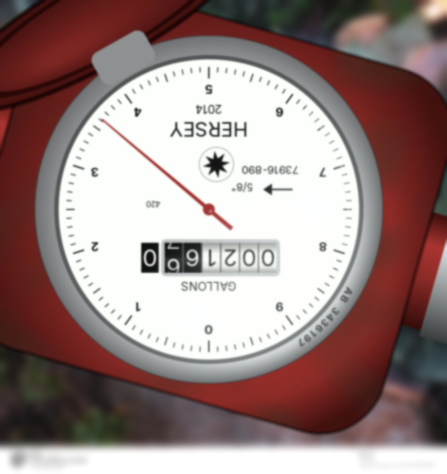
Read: 21663.6 (gal)
